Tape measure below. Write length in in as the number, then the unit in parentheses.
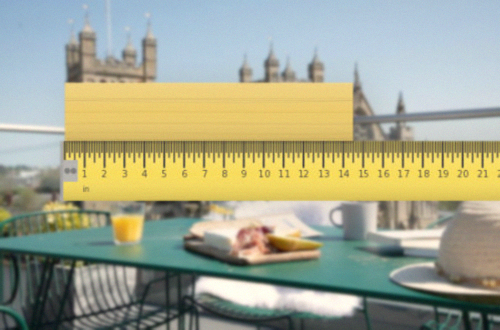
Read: 14.5 (in)
